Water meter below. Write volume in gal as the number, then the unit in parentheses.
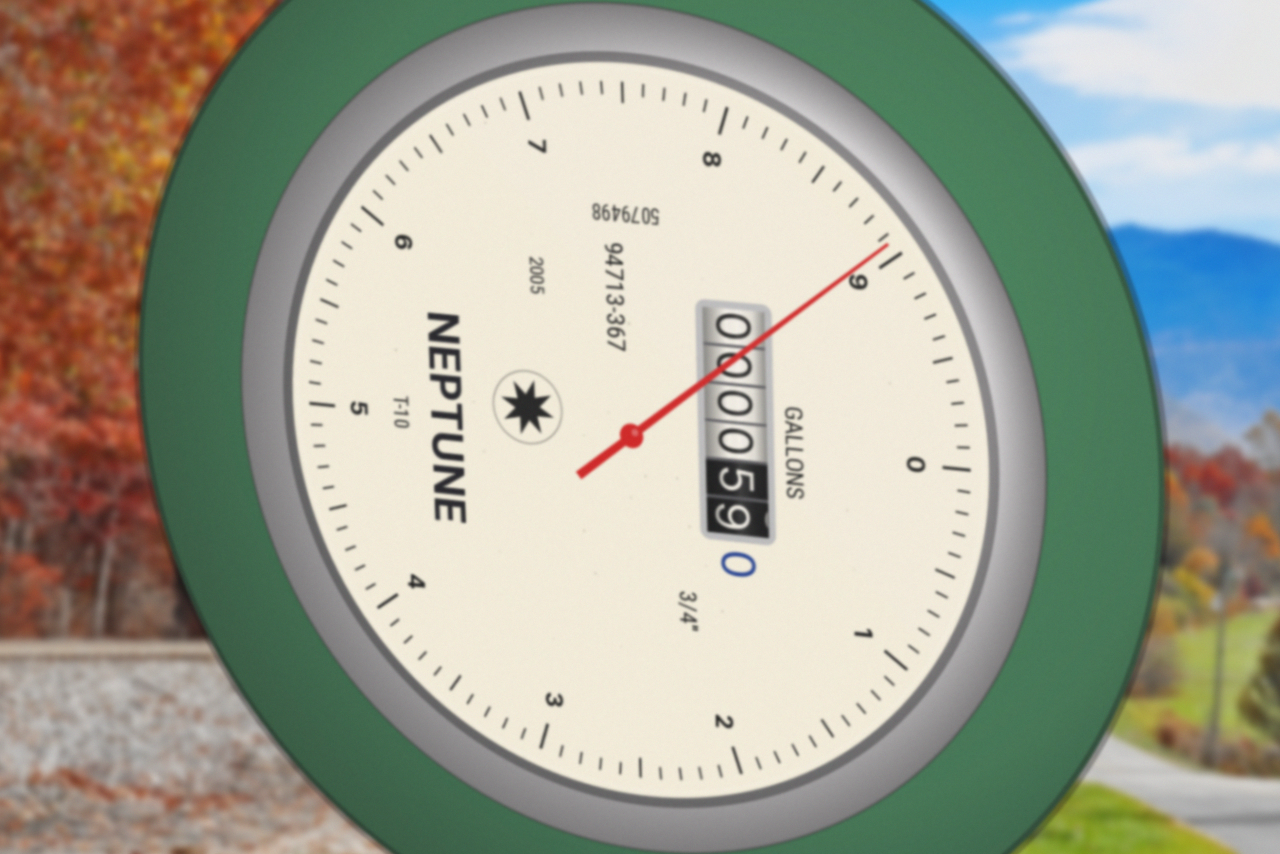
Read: 588.9 (gal)
